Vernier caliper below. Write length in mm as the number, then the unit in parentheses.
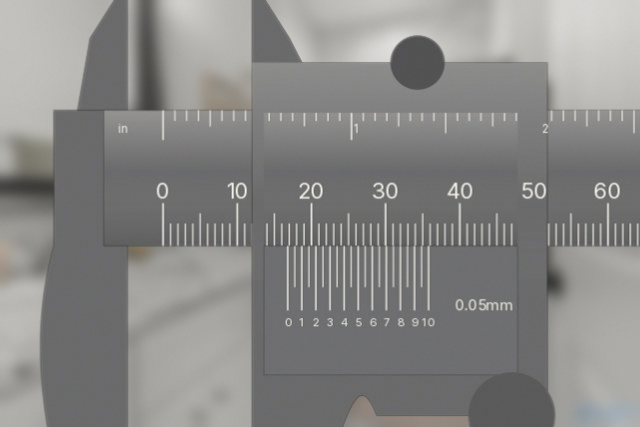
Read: 16.8 (mm)
